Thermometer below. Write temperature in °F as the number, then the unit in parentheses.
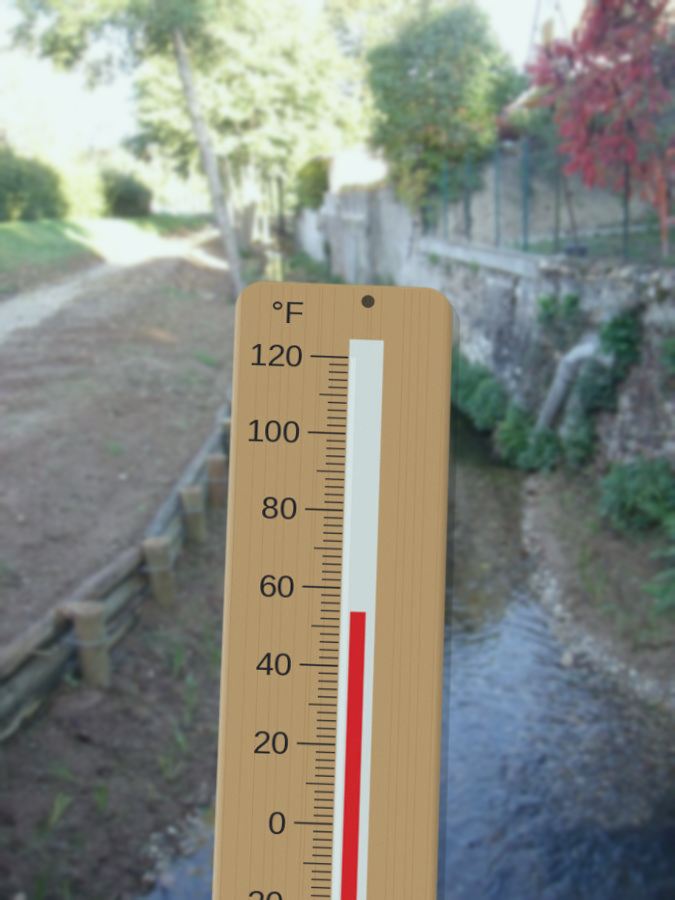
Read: 54 (°F)
